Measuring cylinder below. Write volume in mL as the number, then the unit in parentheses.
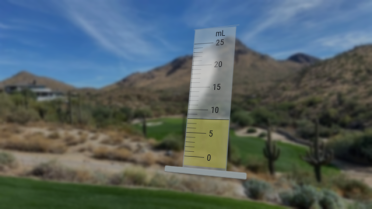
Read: 8 (mL)
